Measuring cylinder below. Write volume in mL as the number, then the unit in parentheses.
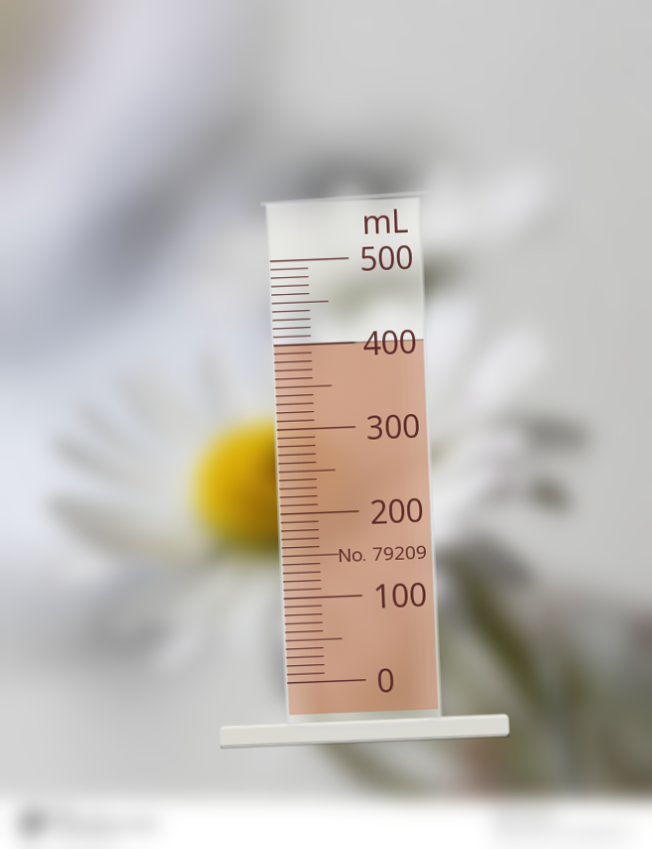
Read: 400 (mL)
